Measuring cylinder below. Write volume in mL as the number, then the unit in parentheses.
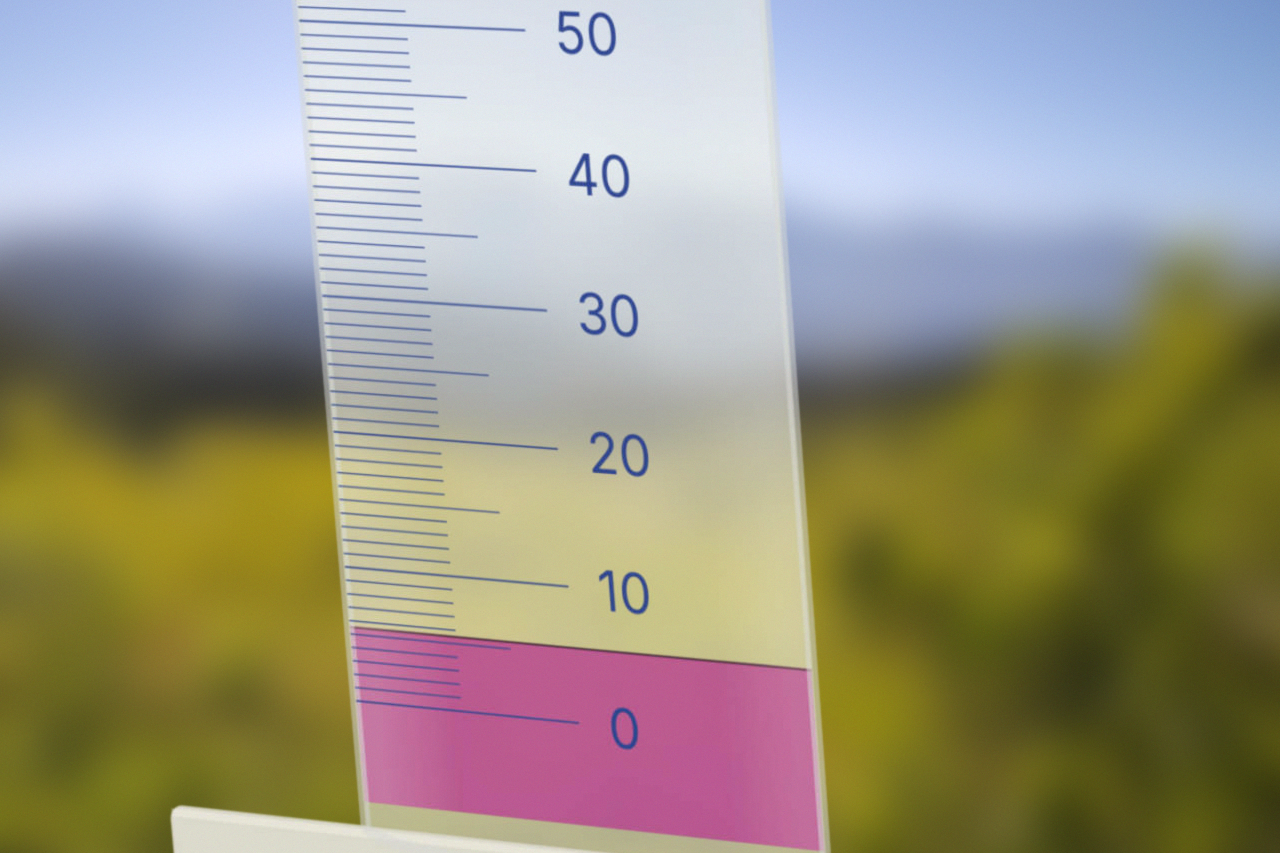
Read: 5.5 (mL)
